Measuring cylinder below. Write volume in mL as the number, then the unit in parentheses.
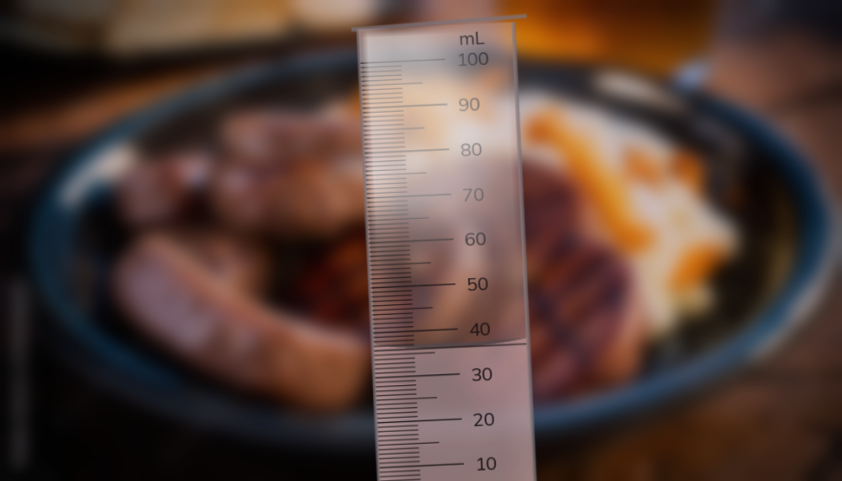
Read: 36 (mL)
